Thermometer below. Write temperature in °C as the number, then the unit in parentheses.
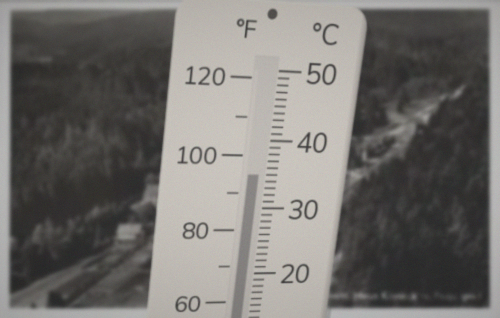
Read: 35 (°C)
